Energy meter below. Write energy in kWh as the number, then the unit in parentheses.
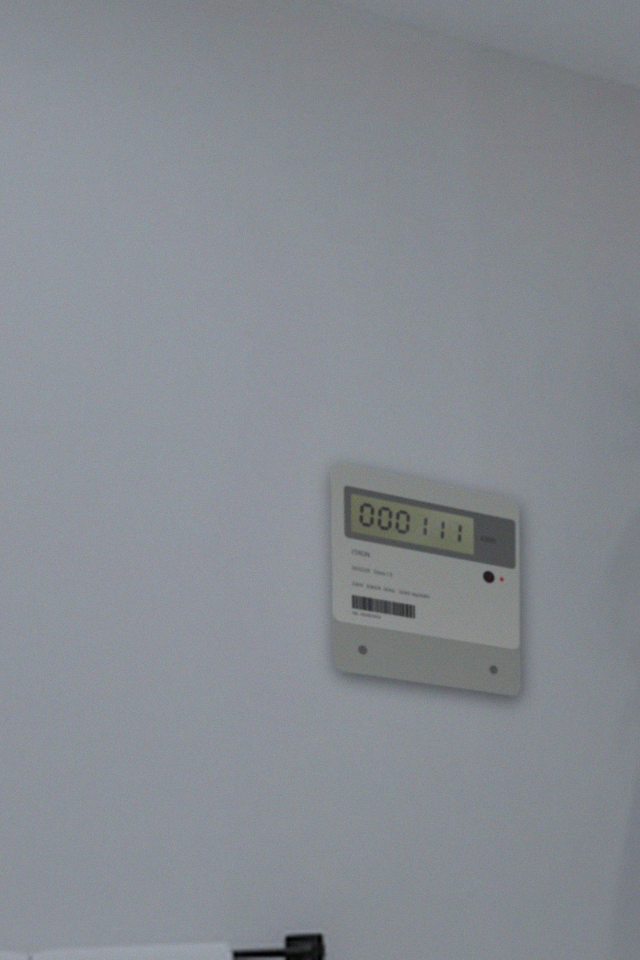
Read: 111 (kWh)
